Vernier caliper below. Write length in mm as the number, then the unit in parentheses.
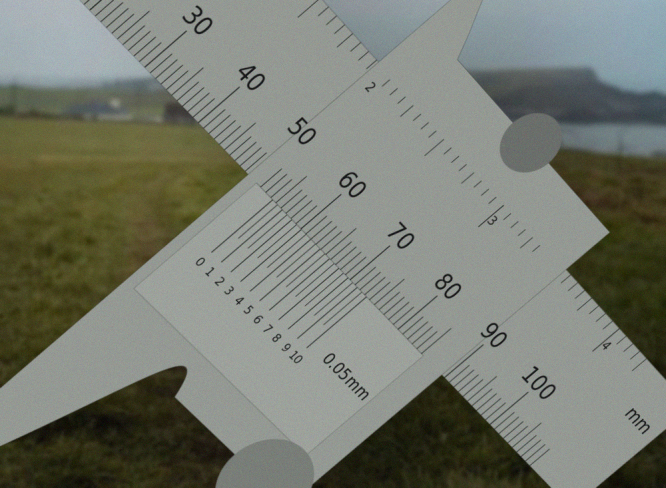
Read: 54.4 (mm)
